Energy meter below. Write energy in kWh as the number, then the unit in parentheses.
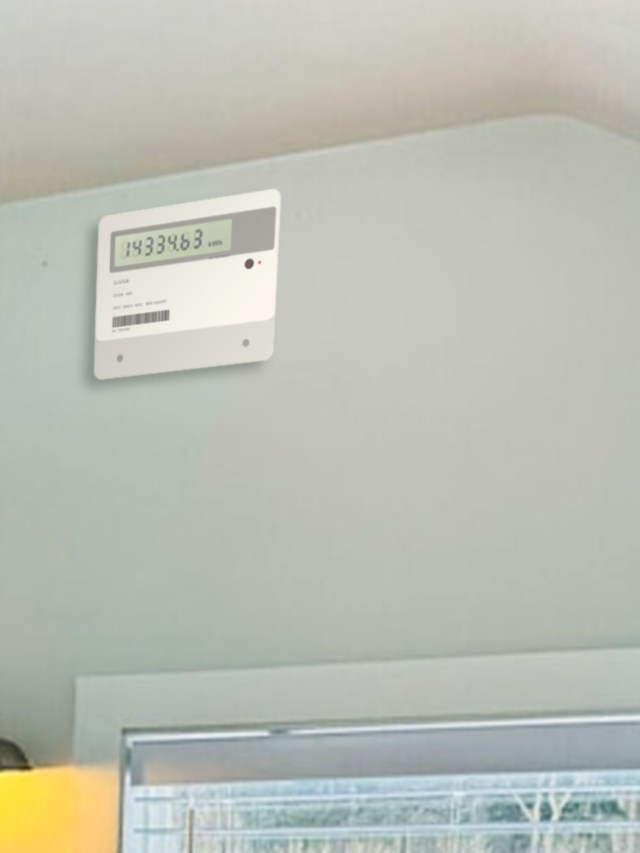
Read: 14334.63 (kWh)
